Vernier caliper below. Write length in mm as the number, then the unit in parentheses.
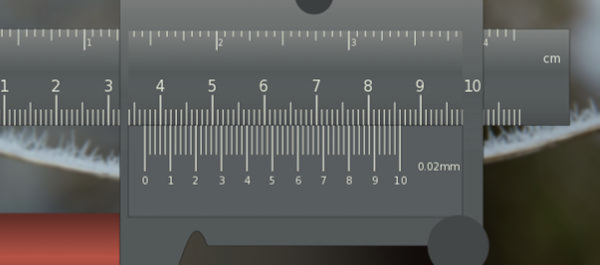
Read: 37.0 (mm)
